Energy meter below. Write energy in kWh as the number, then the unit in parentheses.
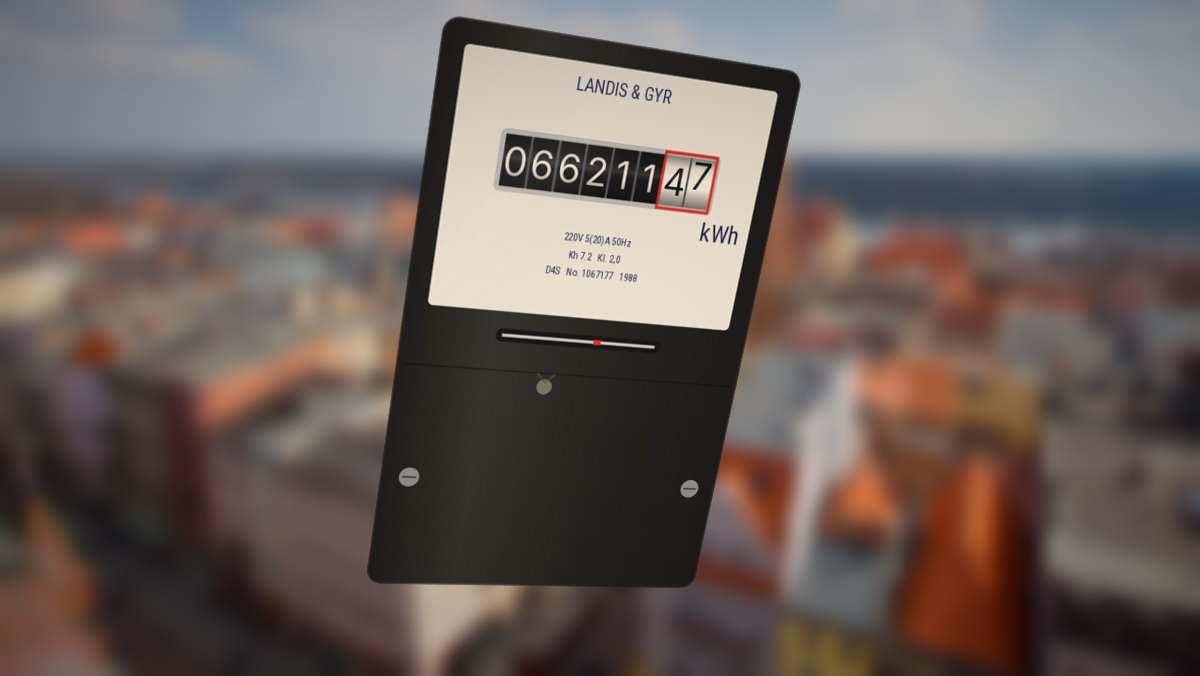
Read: 66211.47 (kWh)
